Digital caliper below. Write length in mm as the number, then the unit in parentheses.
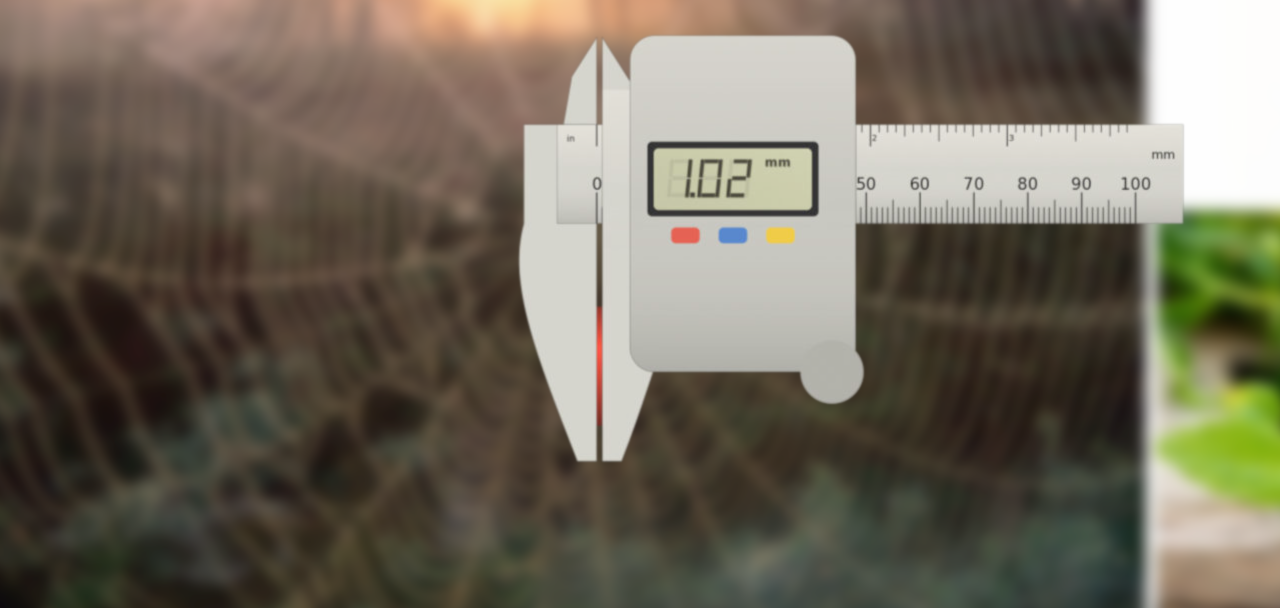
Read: 1.02 (mm)
